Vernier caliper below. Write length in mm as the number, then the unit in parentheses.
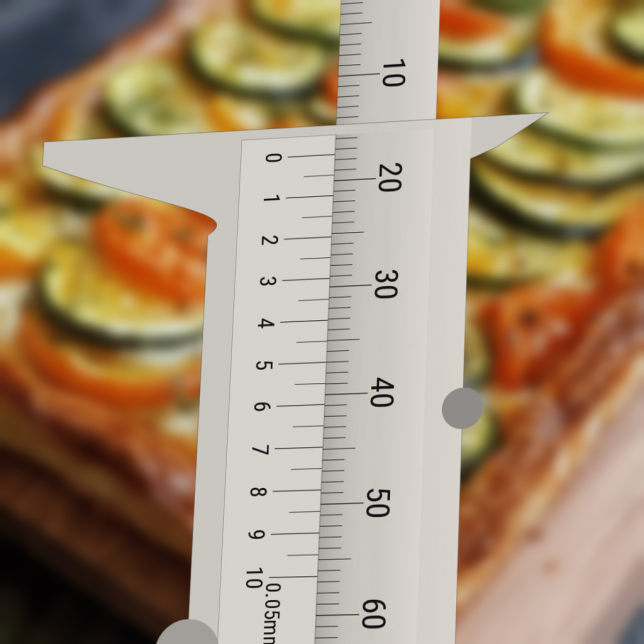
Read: 17.5 (mm)
